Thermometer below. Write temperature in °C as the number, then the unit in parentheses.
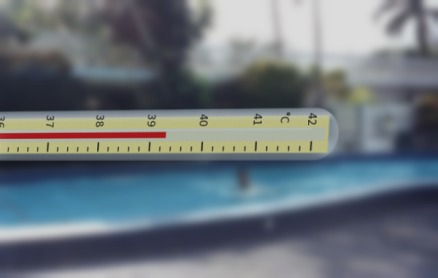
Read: 39.3 (°C)
